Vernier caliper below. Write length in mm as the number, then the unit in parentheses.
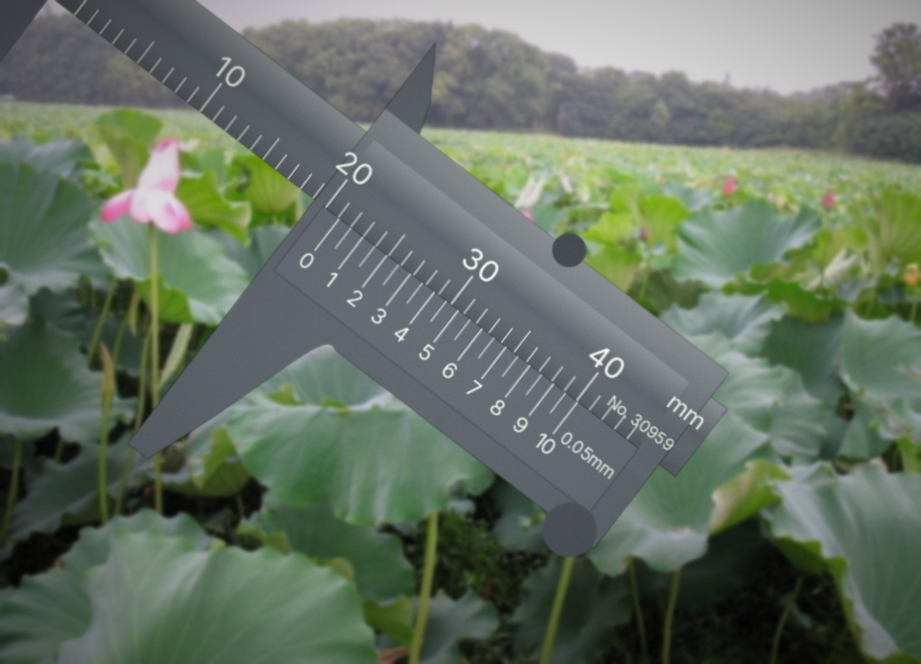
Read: 21.1 (mm)
